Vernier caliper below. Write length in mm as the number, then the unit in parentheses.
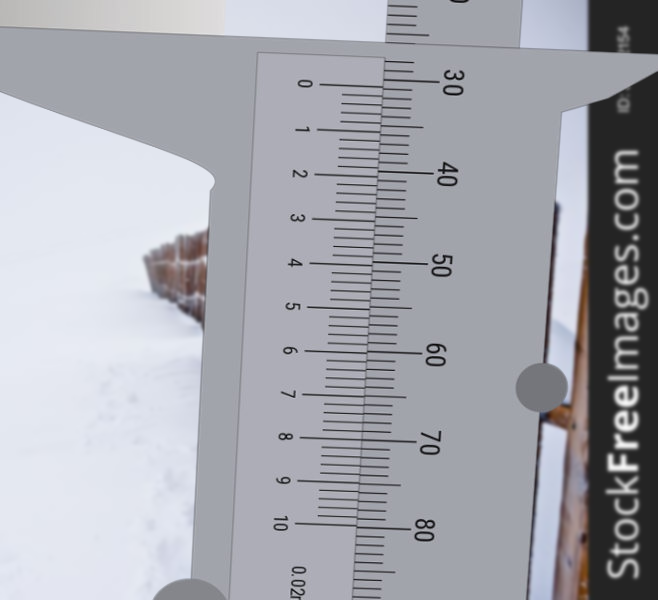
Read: 30.8 (mm)
